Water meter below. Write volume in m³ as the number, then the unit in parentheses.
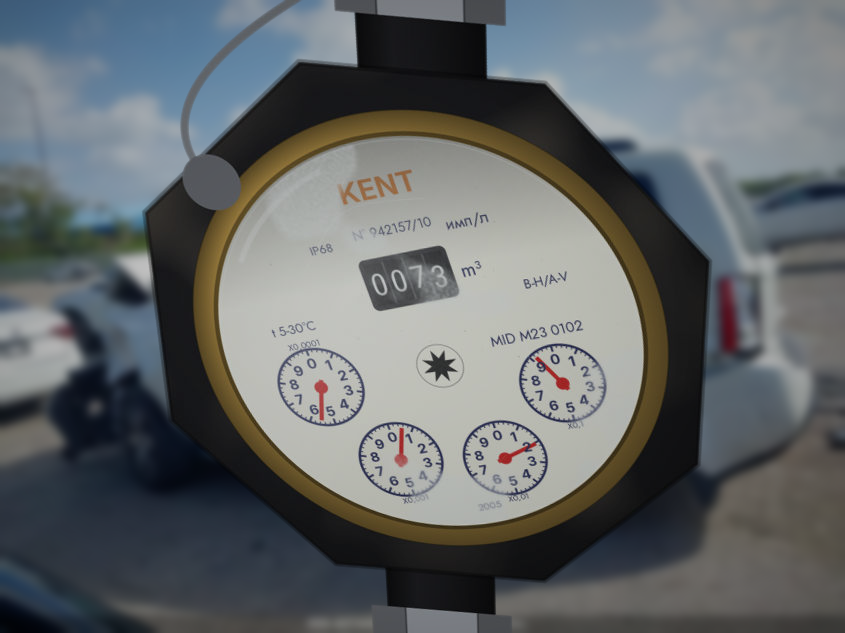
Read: 72.9205 (m³)
